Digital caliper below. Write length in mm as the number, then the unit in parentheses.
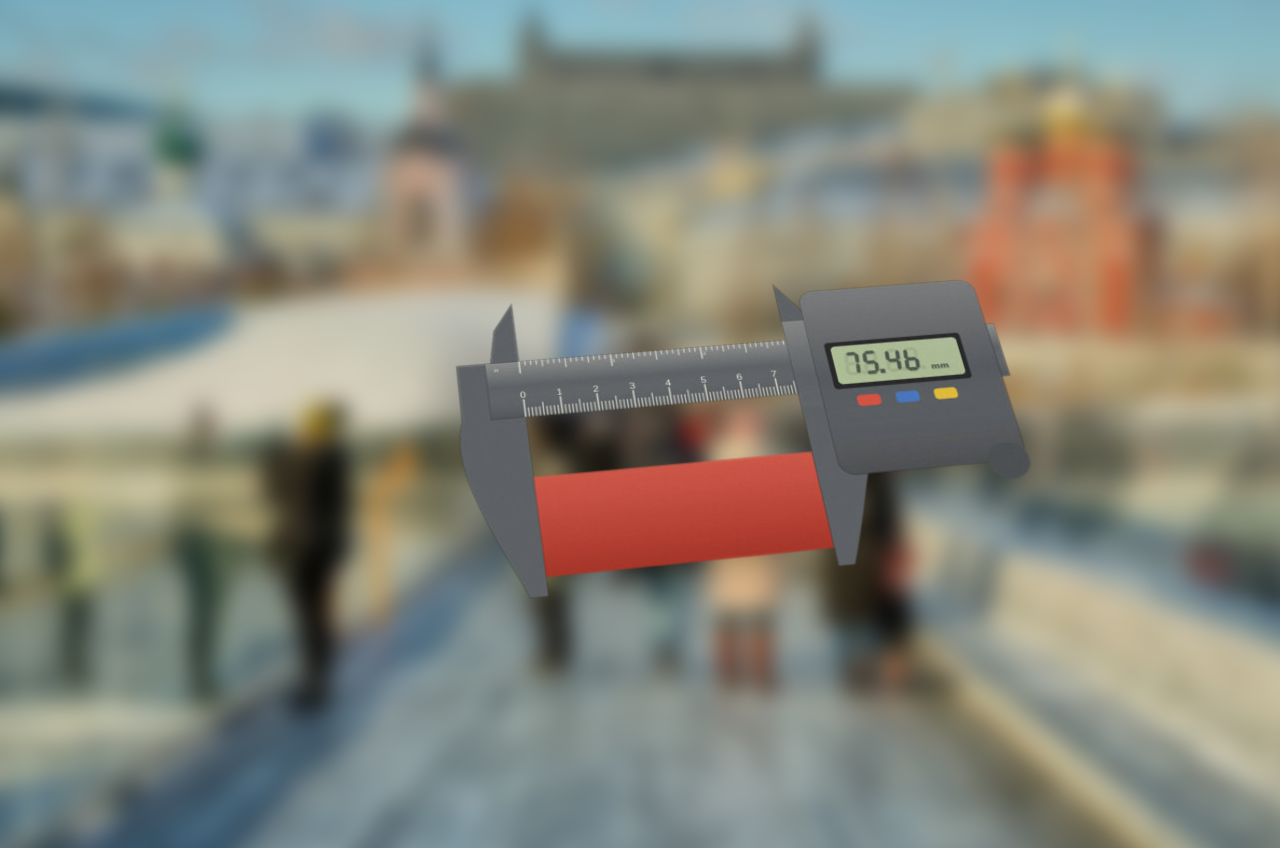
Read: 75.46 (mm)
